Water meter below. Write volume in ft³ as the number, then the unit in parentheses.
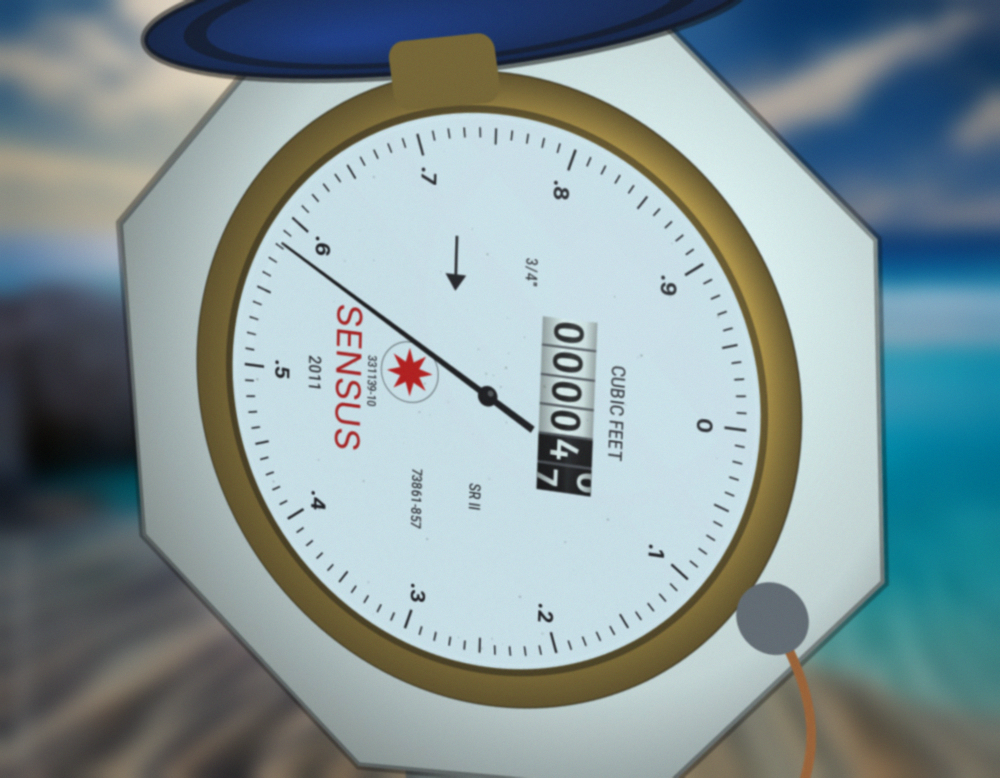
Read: 46.58 (ft³)
